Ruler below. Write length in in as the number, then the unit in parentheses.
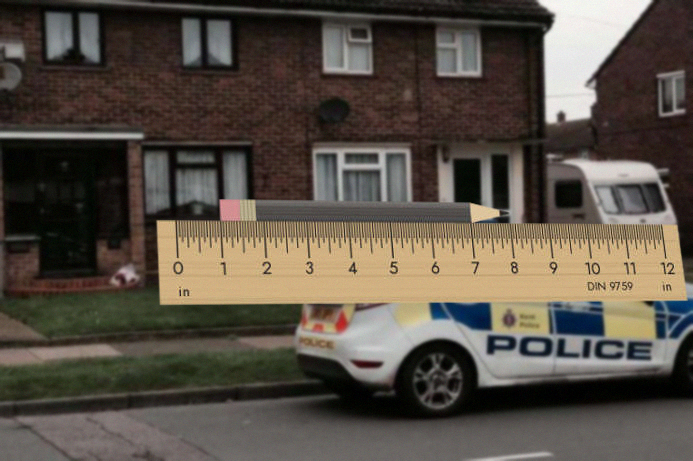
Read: 7 (in)
